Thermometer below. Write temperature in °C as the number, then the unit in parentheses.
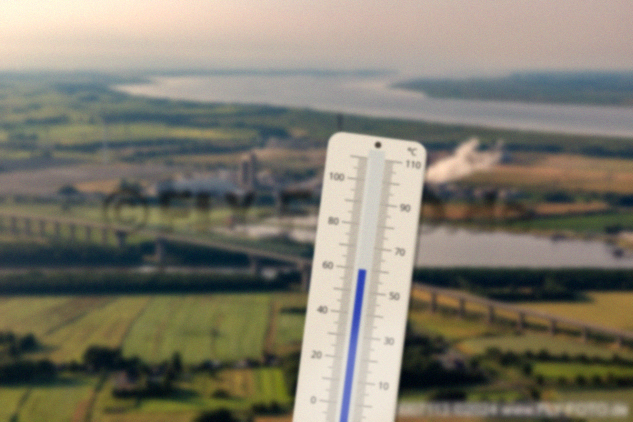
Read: 60 (°C)
